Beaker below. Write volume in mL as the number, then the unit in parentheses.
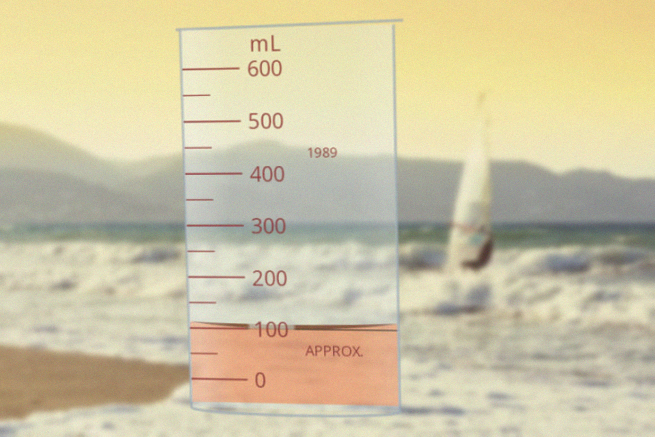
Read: 100 (mL)
